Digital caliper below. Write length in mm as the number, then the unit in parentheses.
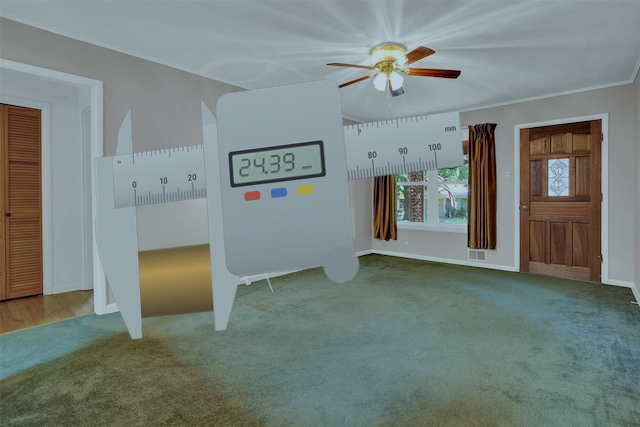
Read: 24.39 (mm)
